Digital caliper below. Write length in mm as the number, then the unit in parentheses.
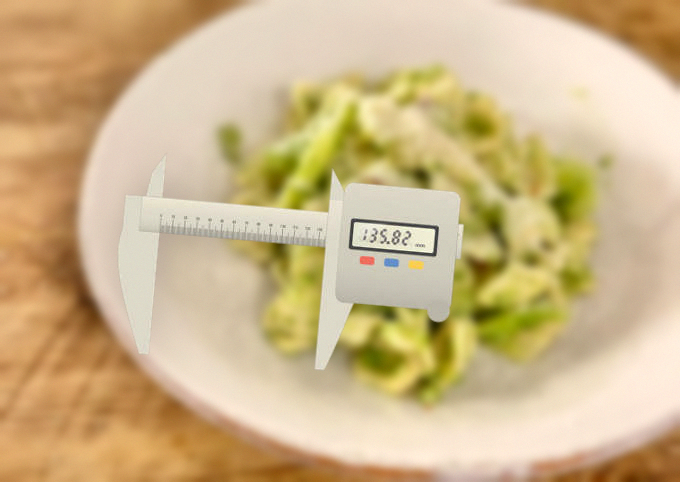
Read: 135.82 (mm)
